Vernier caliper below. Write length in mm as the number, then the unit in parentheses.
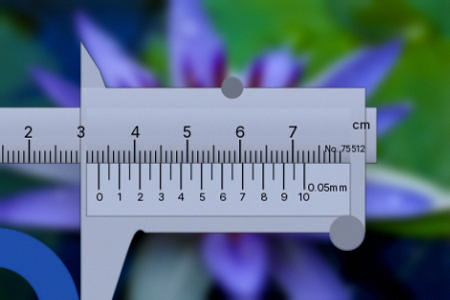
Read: 33.2 (mm)
